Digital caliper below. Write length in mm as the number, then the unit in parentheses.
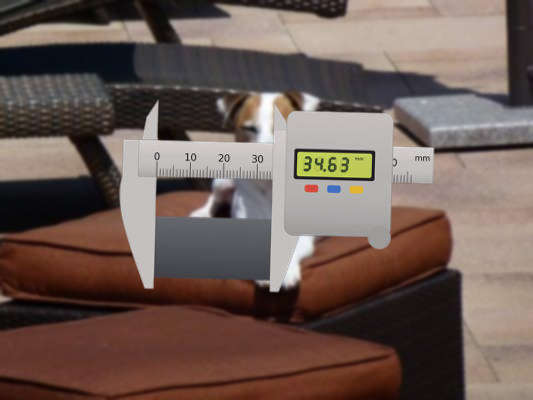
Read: 34.63 (mm)
